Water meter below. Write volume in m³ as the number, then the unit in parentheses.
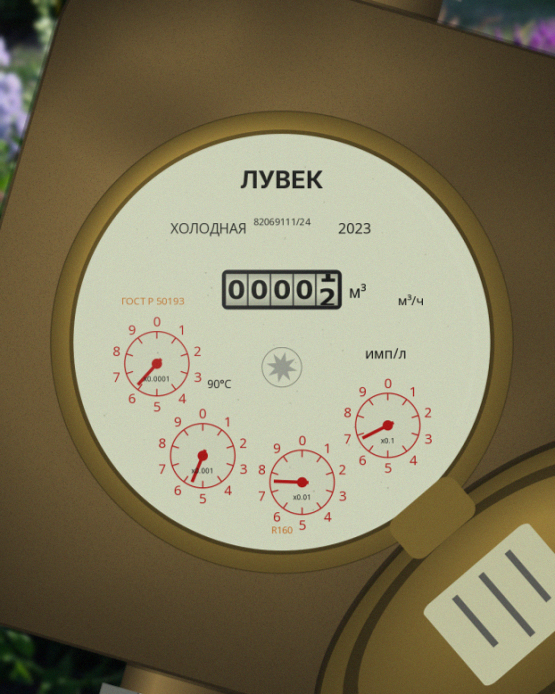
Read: 1.6756 (m³)
